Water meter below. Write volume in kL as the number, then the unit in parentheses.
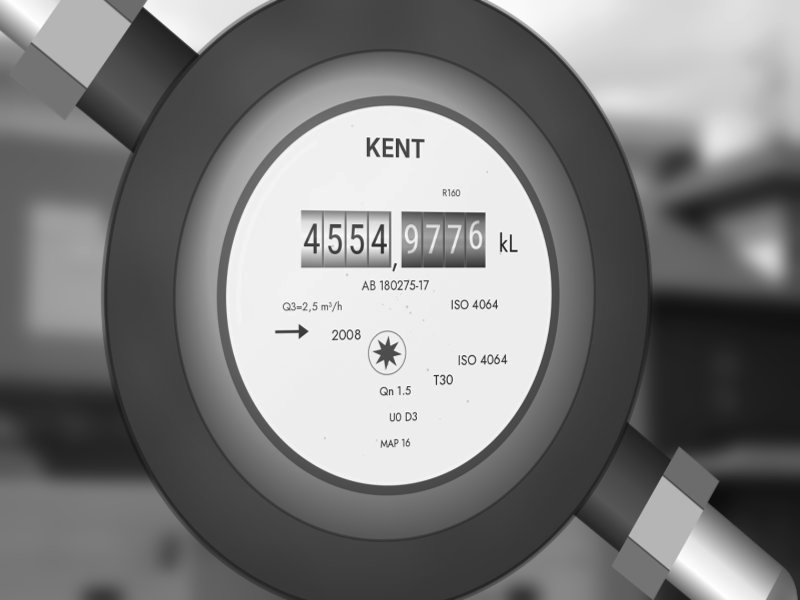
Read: 4554.9776 (kL)
